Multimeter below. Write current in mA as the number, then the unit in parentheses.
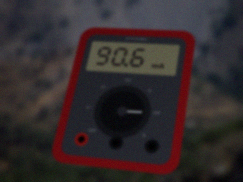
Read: 90.6 (mA)
